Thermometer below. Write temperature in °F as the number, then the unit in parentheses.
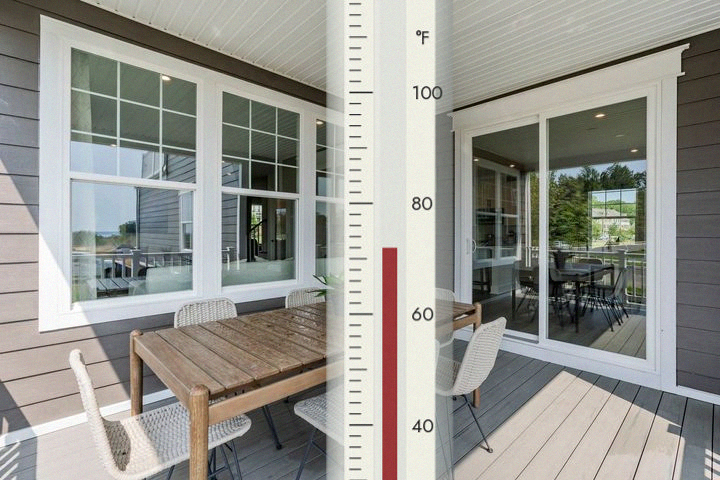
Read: 72 (°F)
